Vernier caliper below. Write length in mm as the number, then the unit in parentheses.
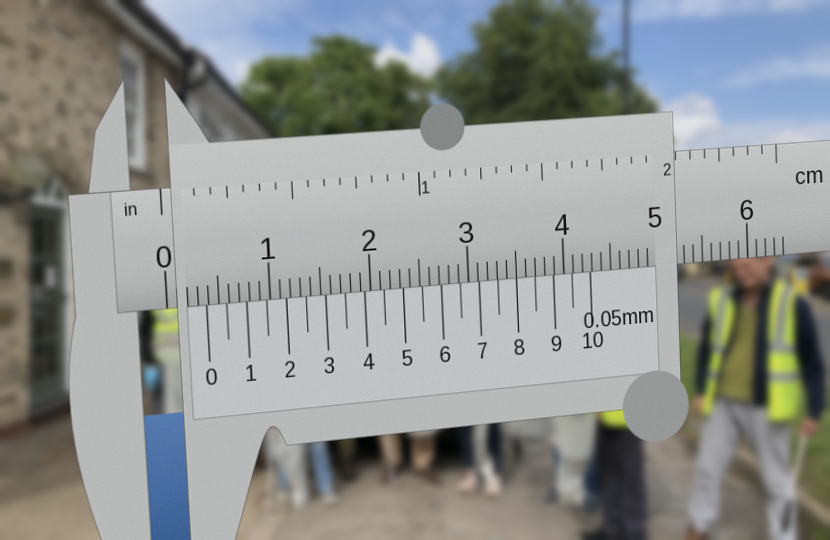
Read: 3.8 (mm)
